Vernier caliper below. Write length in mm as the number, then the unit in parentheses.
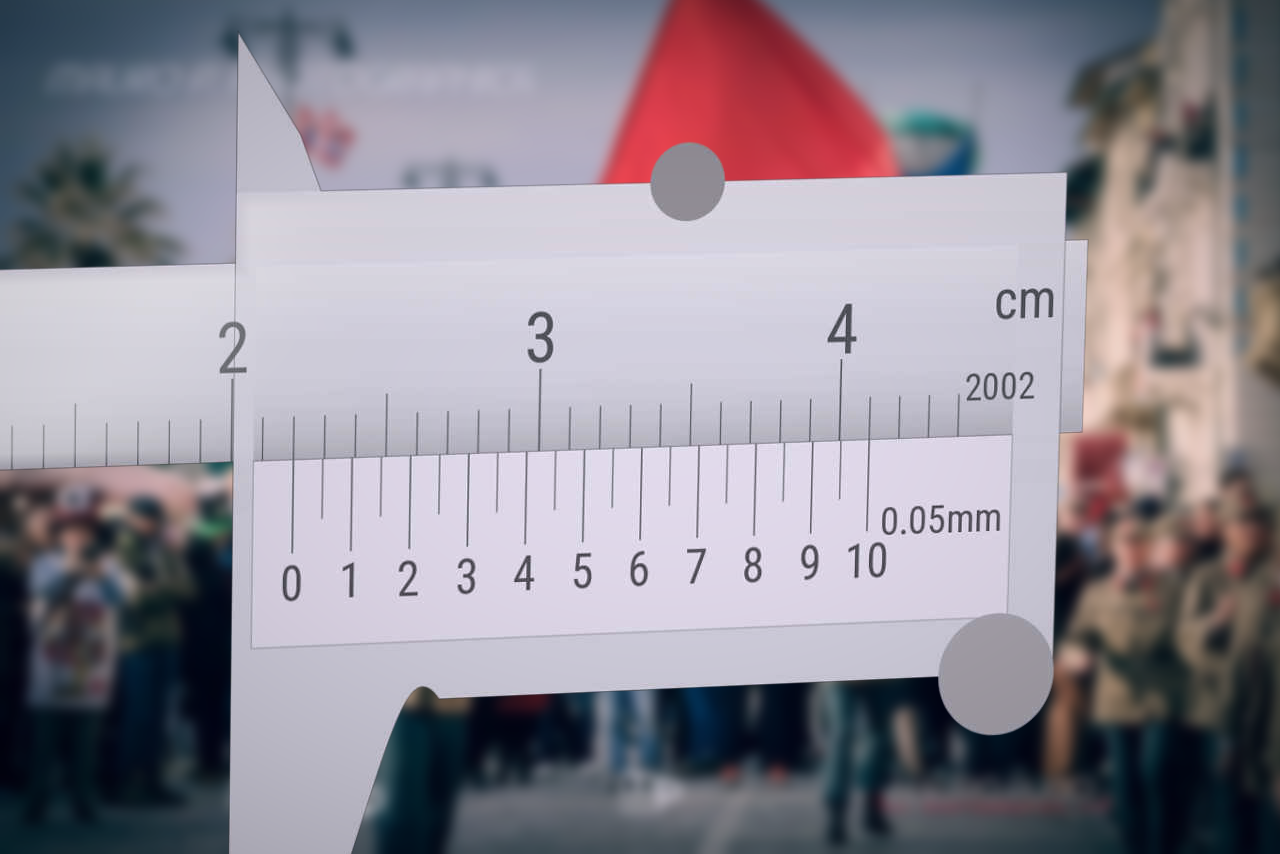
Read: 22.00 (mm)
